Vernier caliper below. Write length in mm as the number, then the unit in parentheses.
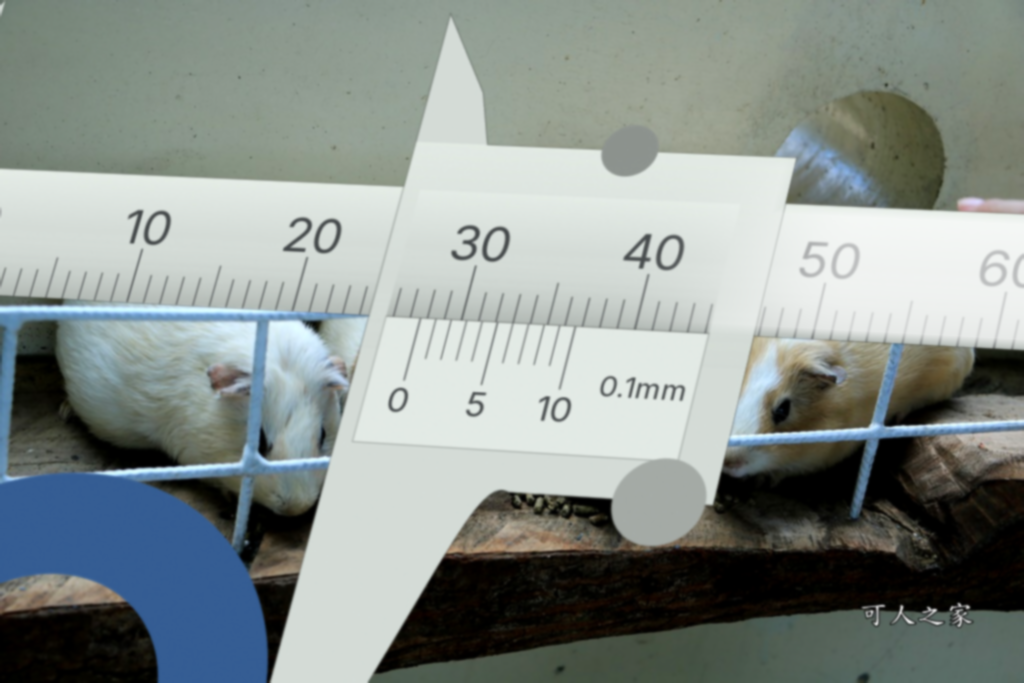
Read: 27.6 (mm)
